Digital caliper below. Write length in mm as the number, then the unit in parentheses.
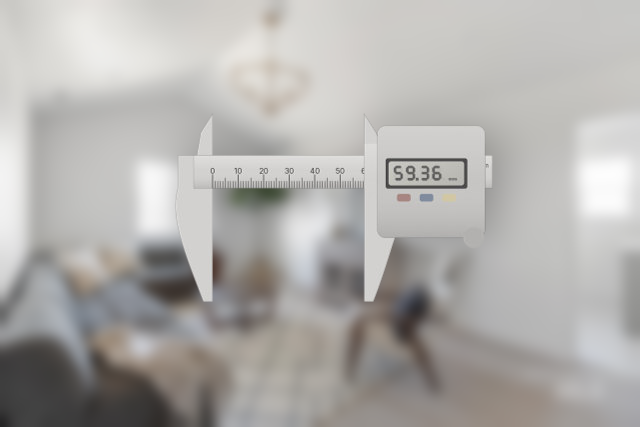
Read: 59.36 (mm)
